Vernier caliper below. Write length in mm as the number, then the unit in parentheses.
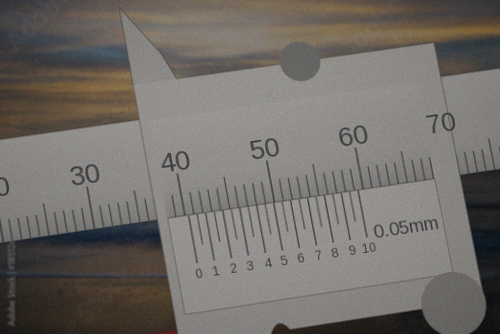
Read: 40.4 (mm)
